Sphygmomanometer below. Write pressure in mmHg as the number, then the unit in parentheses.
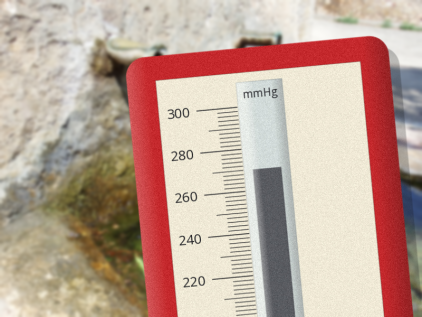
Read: 270 (mmHg)
